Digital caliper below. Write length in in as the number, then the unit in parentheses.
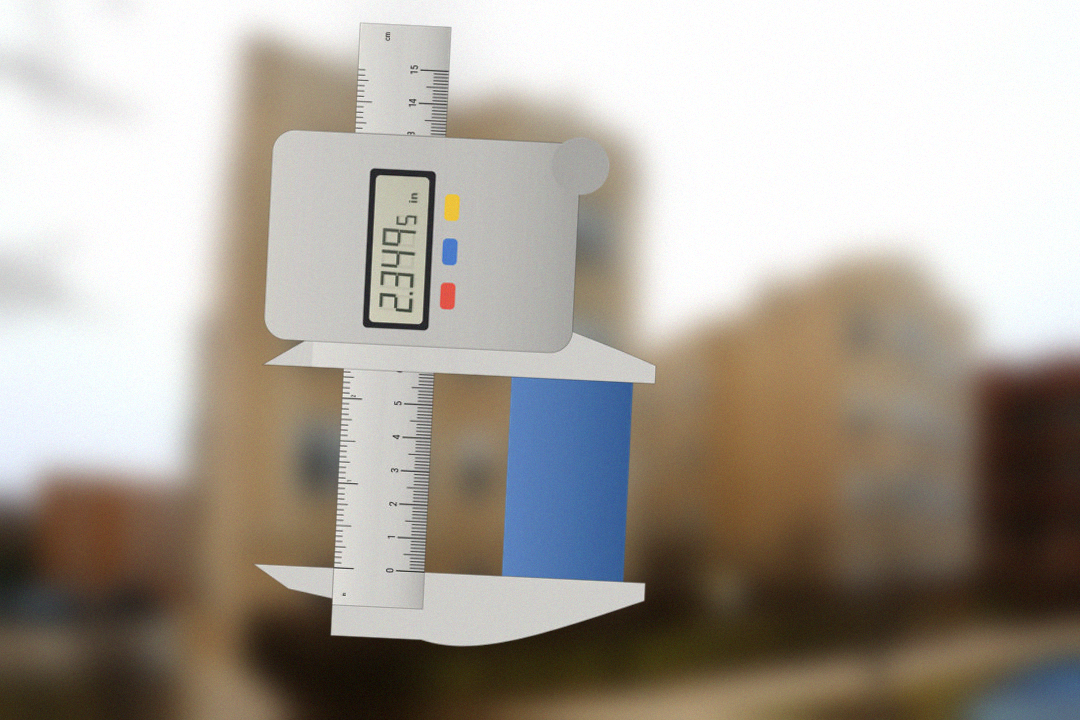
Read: 2.3495 (in)
